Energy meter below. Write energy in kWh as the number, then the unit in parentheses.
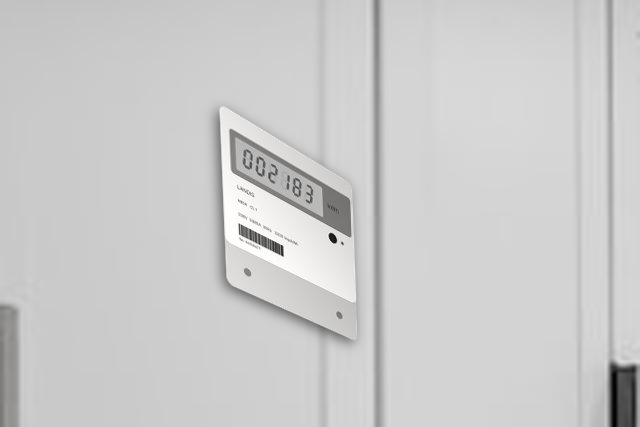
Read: 2183 (kWh)
